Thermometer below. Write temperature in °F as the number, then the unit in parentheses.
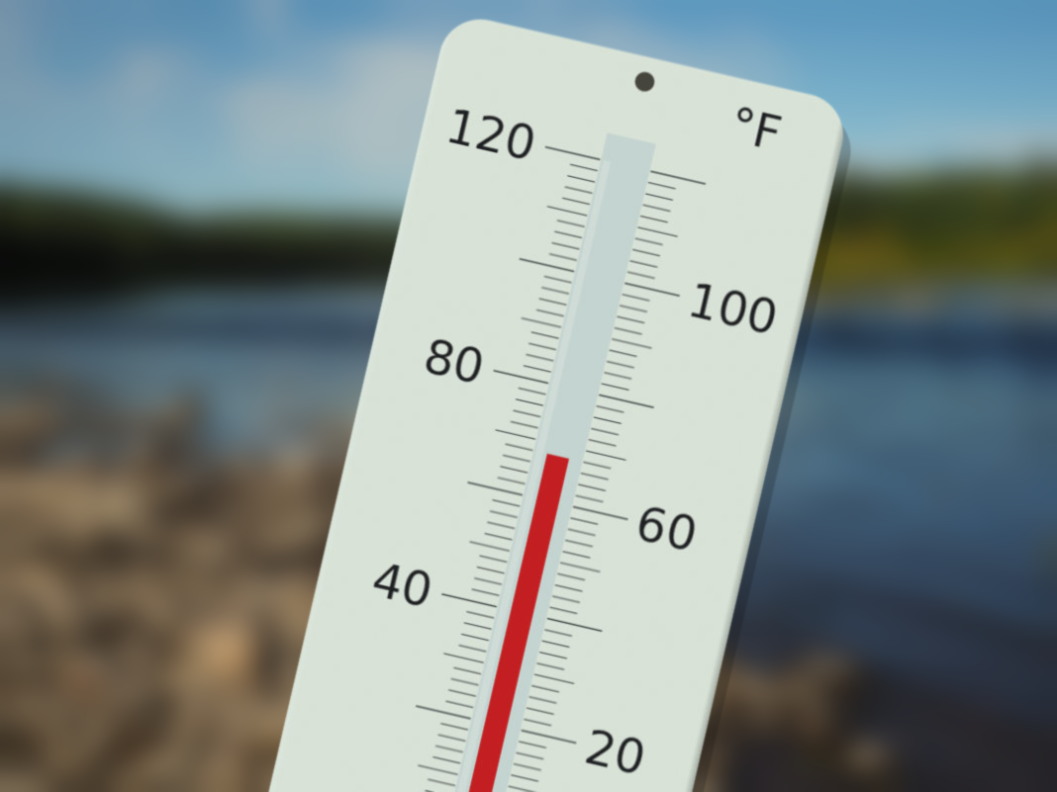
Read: 68 (°F)
